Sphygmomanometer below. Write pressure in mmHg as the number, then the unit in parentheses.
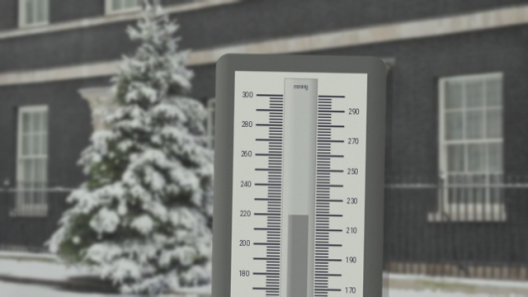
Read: 220 (mmHg)
